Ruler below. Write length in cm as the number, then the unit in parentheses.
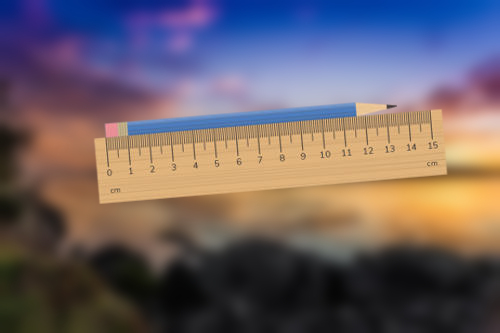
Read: 13.5 (cm)
